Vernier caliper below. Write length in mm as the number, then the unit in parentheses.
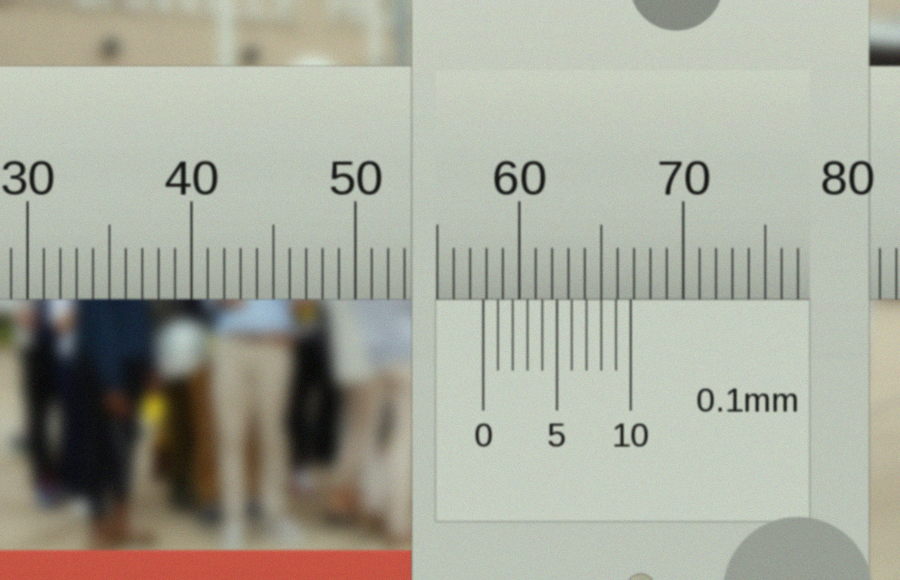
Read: 57.8 (mm)
